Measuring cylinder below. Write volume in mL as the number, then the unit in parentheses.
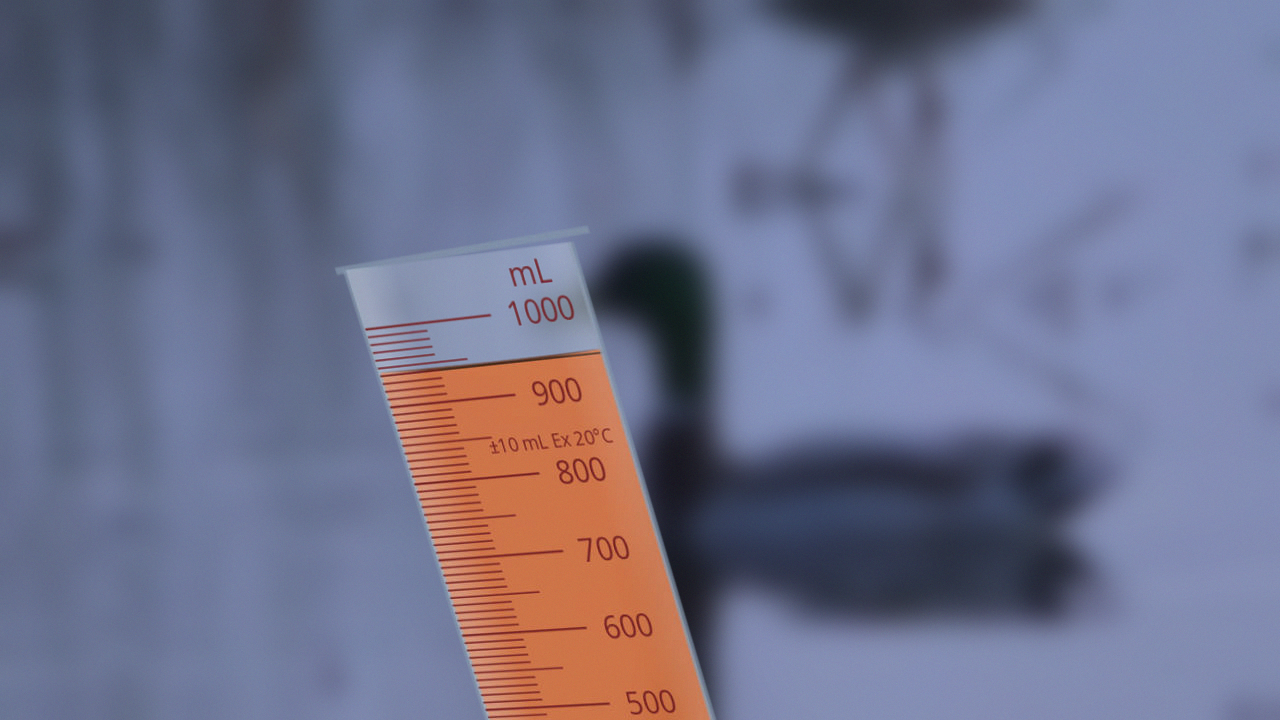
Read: 940 (mL)
